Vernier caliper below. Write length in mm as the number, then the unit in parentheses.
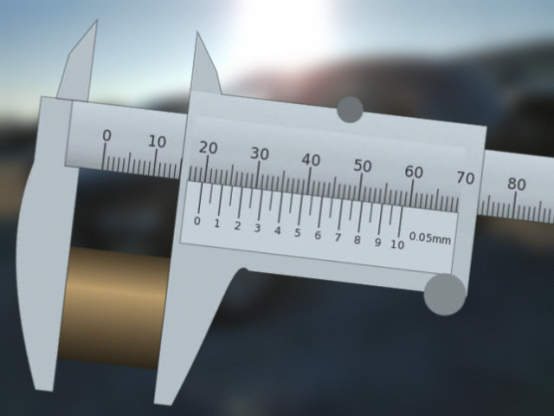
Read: 19.5 (mm)
